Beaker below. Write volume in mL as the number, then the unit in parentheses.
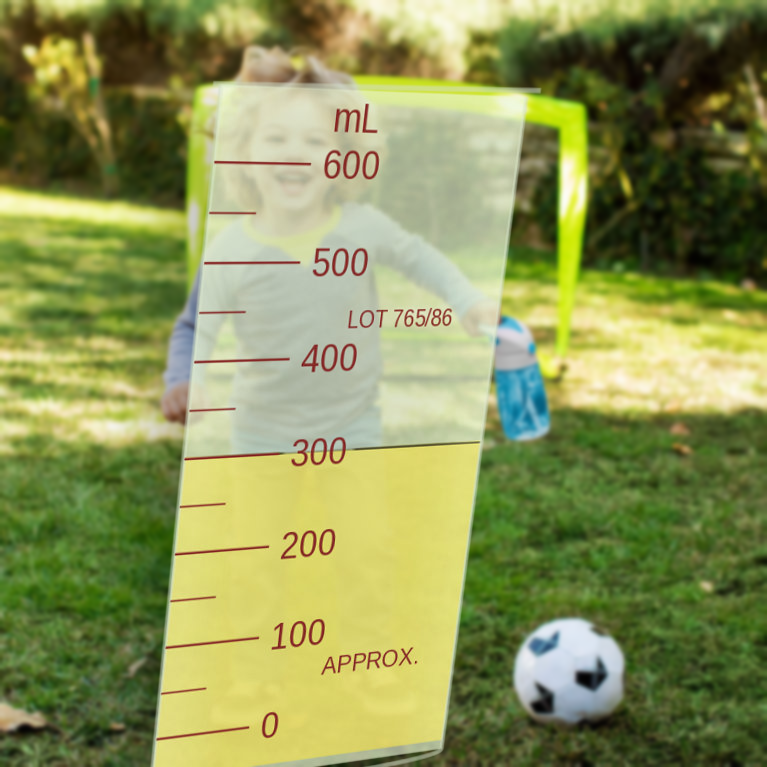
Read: 300 (mL)
